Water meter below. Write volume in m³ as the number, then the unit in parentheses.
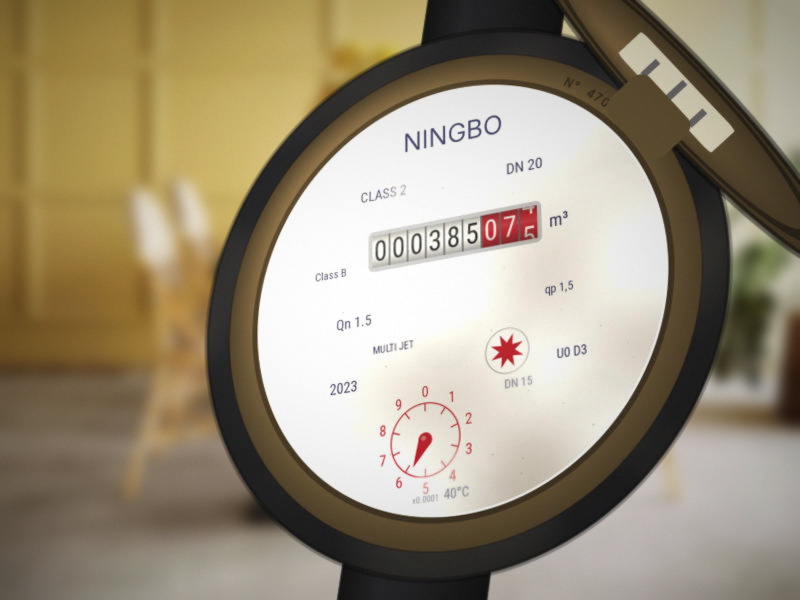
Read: 385.0745 (m³)
